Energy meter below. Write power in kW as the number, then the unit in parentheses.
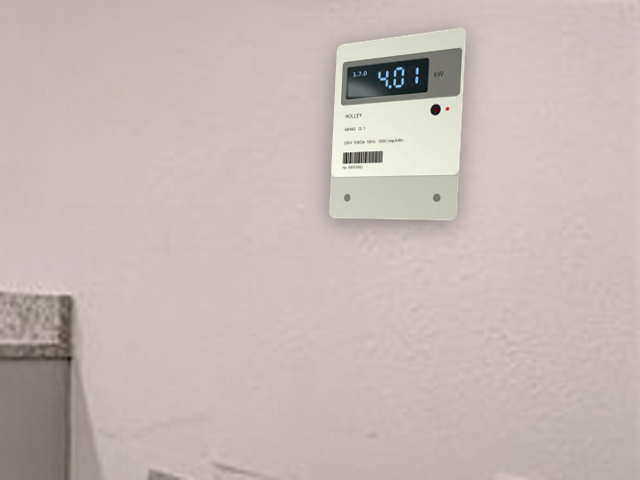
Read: 4.01 (kW)
